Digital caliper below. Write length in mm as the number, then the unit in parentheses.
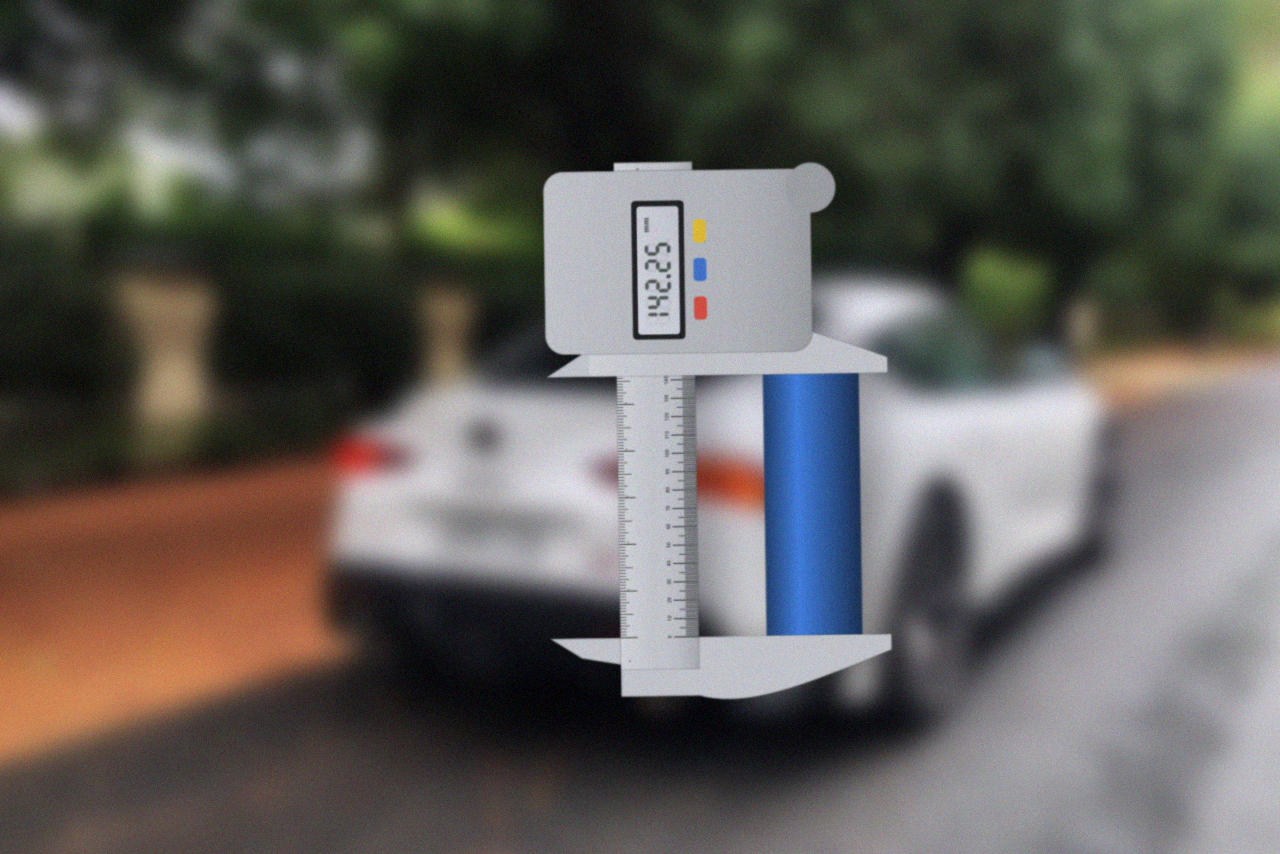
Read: 142.25 (mm)
